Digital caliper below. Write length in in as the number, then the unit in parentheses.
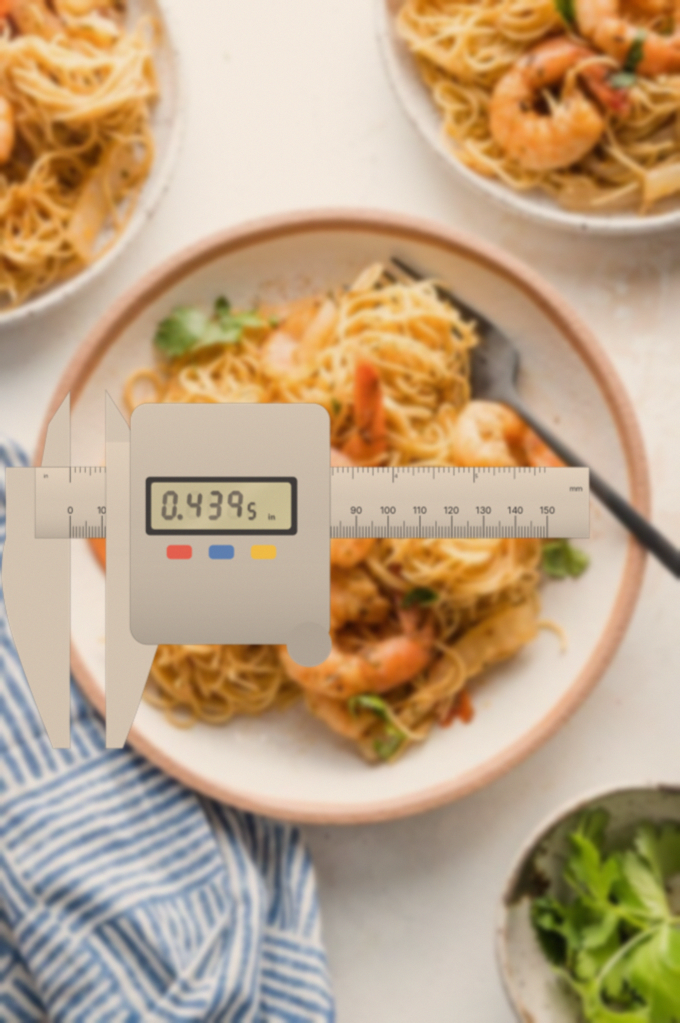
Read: 0.4395 (in)
